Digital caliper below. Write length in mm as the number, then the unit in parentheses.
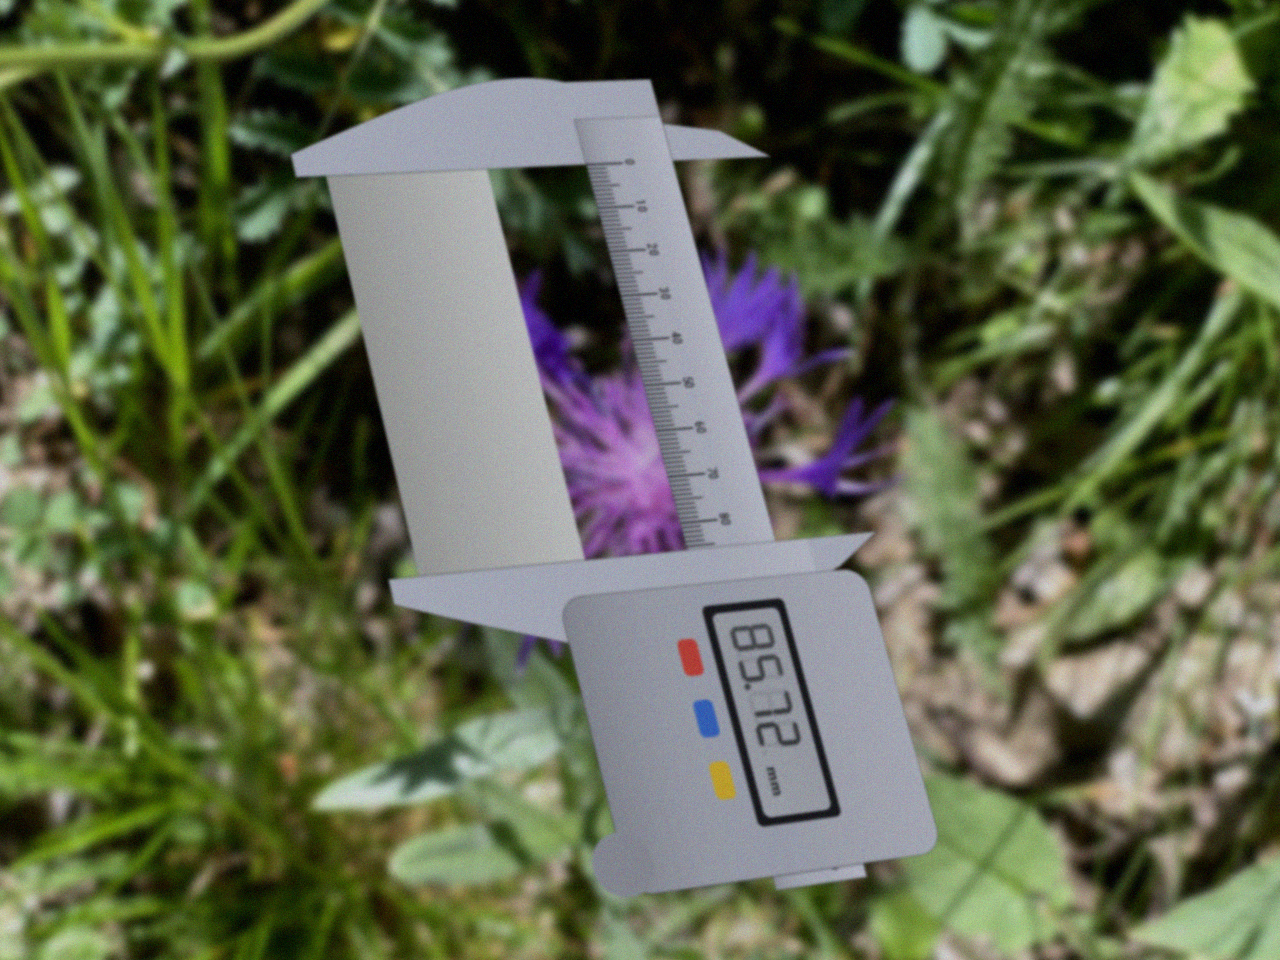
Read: 85.72 (mm)
